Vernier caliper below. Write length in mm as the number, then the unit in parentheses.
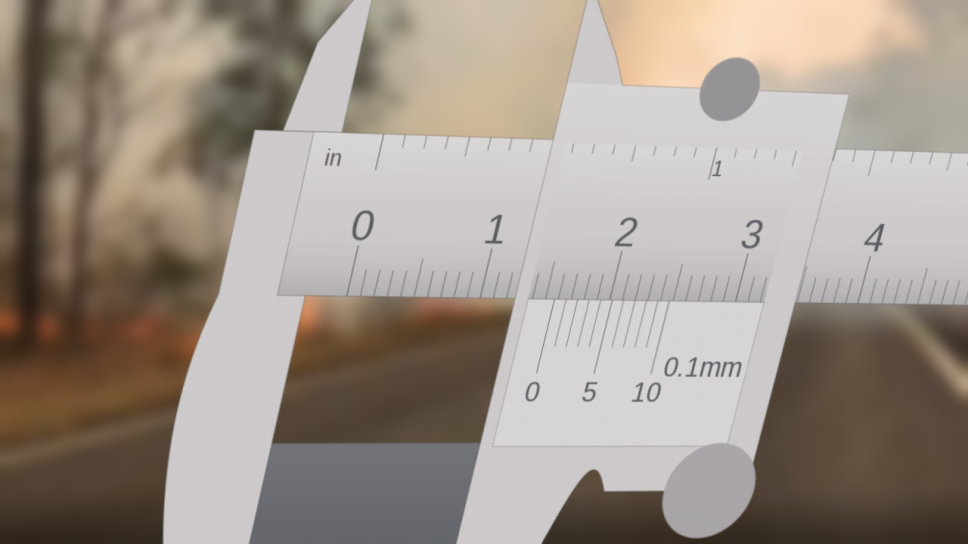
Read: 15.7 (mm)
